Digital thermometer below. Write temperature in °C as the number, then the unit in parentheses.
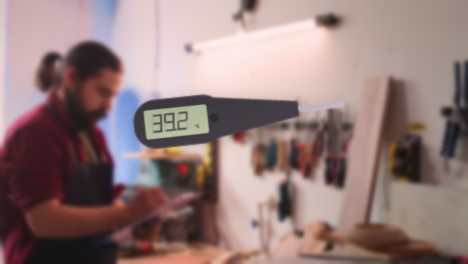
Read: 39.2 (°C)
